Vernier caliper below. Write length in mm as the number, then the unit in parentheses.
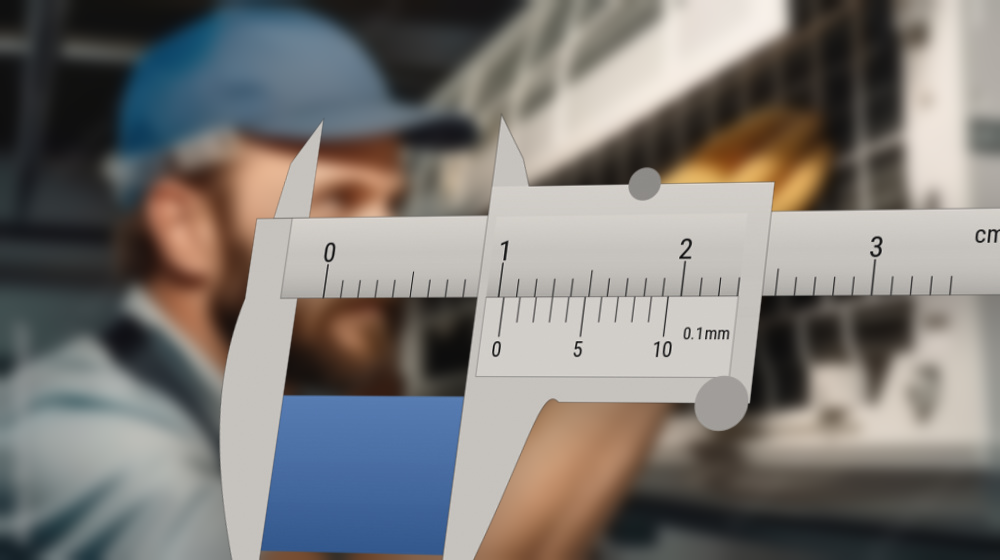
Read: 10.3 (mm)
